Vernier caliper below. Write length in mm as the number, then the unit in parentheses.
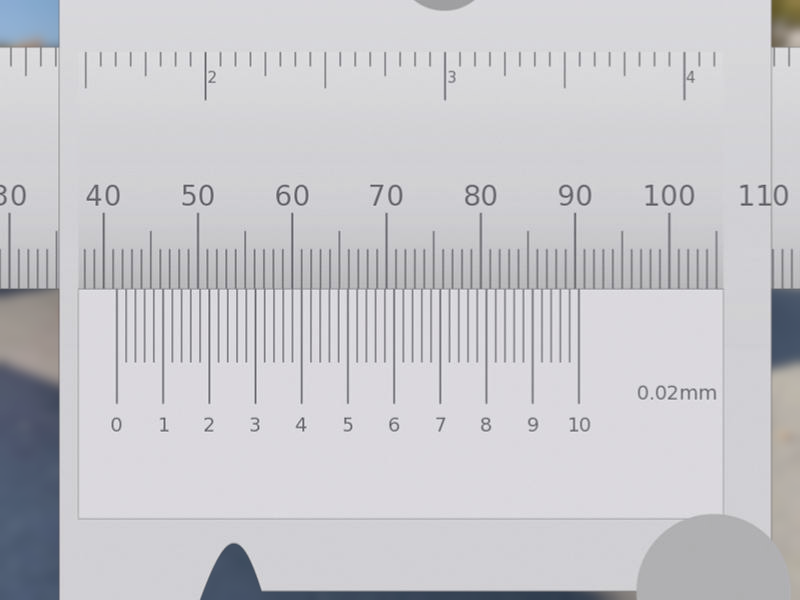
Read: 41.4 (mm)
